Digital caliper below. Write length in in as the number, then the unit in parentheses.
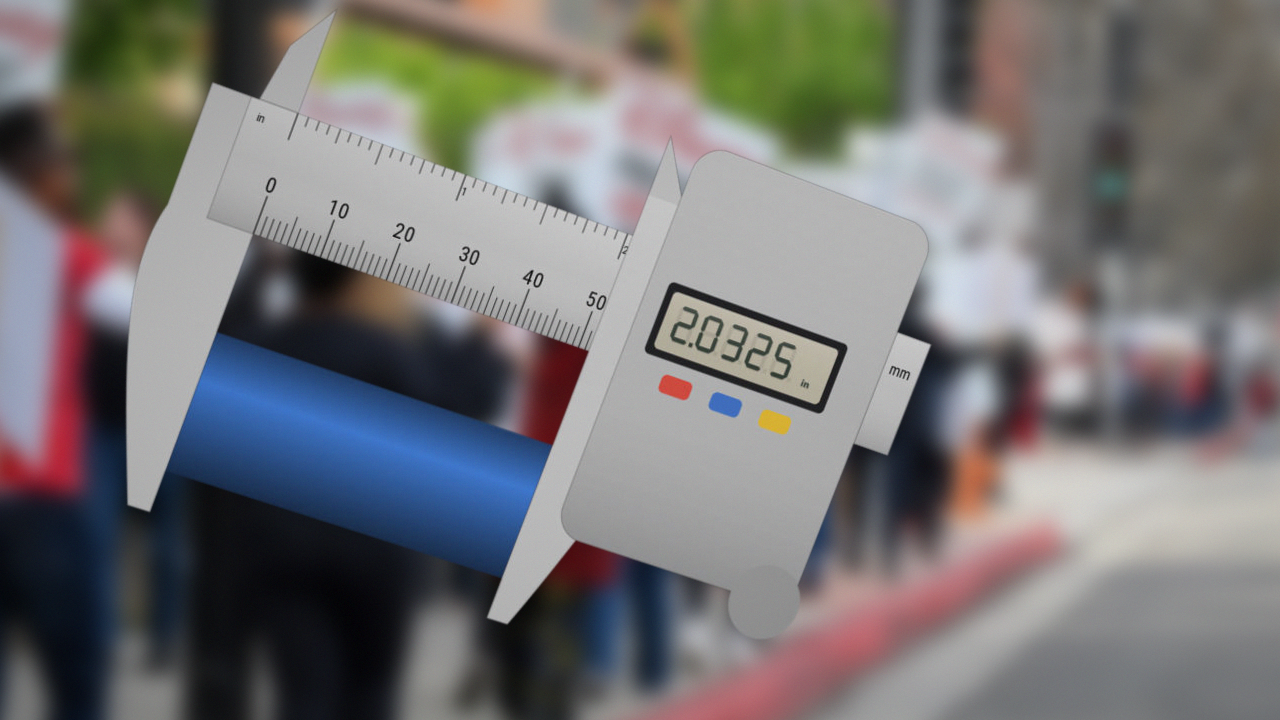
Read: 2.0325 (in)
